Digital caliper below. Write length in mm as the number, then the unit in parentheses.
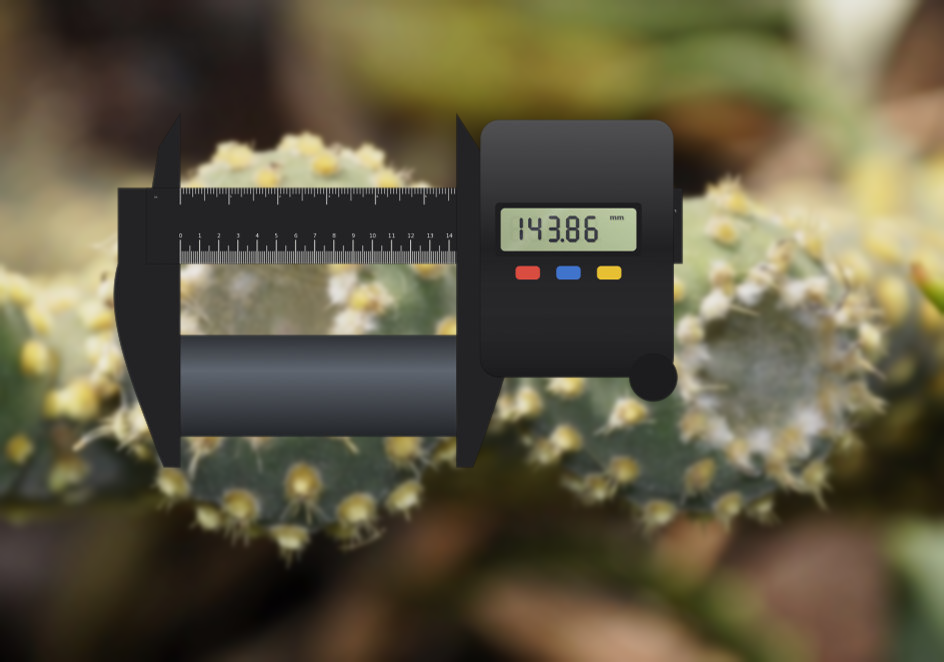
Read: 143.86 (mm)
